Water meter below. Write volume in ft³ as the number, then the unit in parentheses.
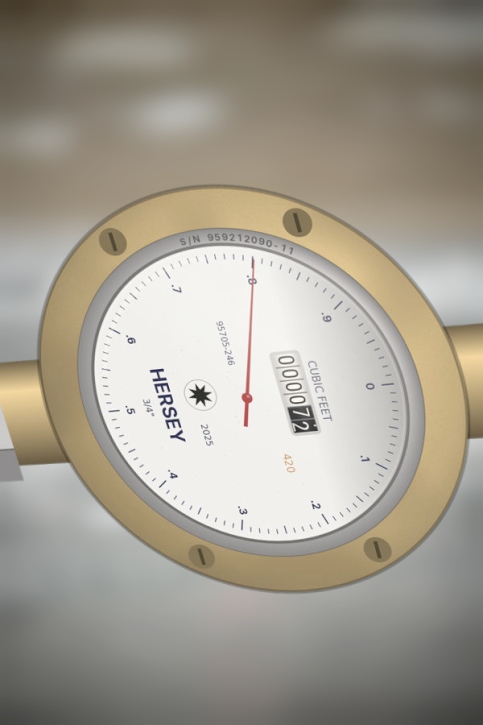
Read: 71.80 (ft³)
